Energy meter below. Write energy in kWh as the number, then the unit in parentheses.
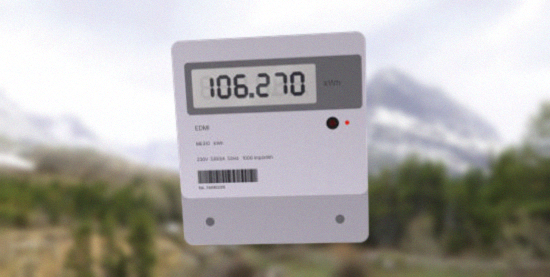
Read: 106.270 (kWh)
